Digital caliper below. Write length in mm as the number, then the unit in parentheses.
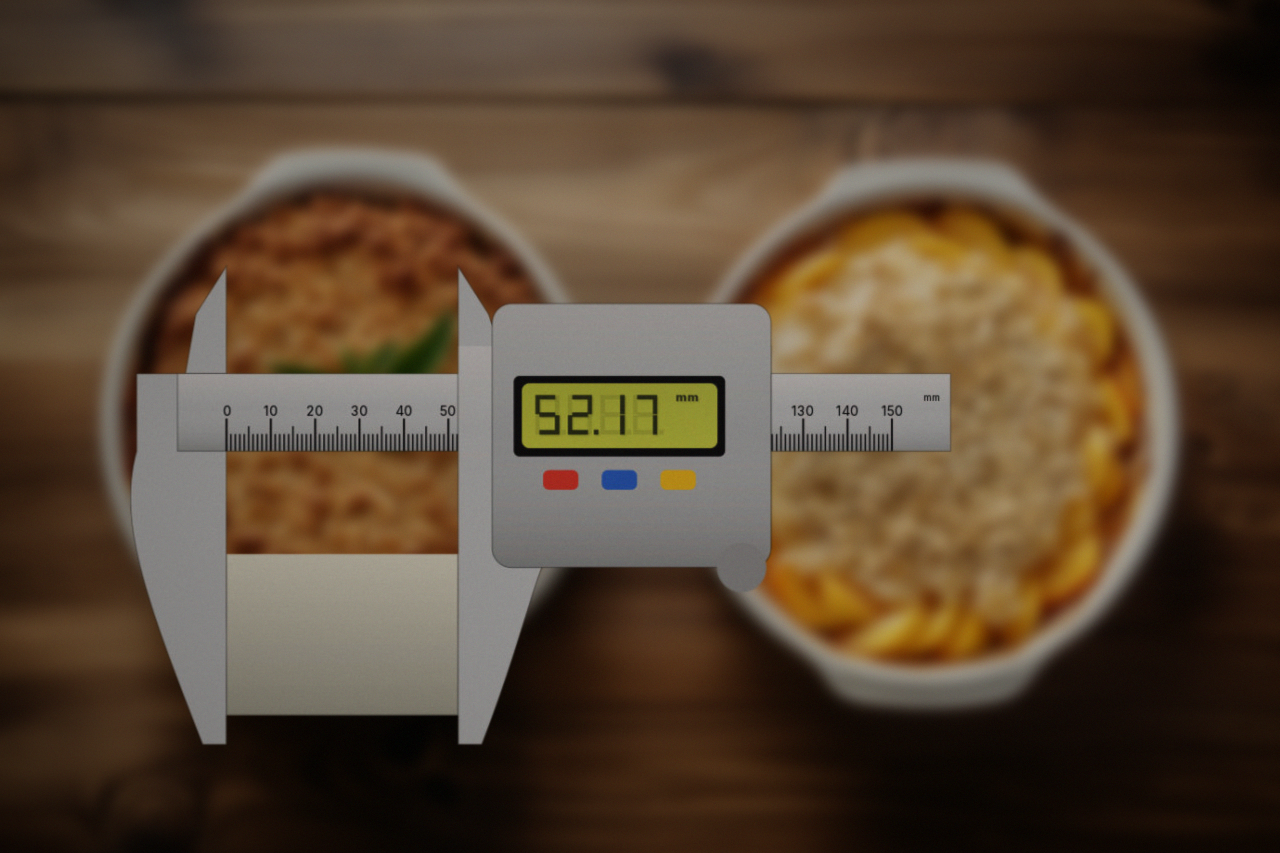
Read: 52.17 (mm)
